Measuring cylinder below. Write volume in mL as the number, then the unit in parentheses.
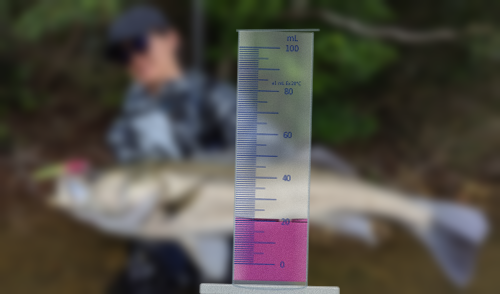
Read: 20 (mL)
